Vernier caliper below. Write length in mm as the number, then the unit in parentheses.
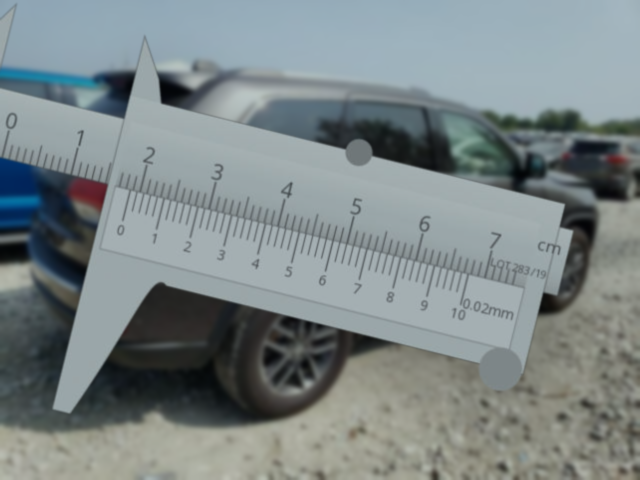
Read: 18.6 (mm)
